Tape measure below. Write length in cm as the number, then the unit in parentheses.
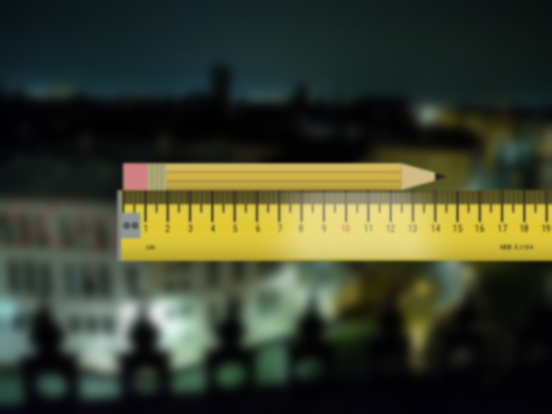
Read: 14.5 (cm)
